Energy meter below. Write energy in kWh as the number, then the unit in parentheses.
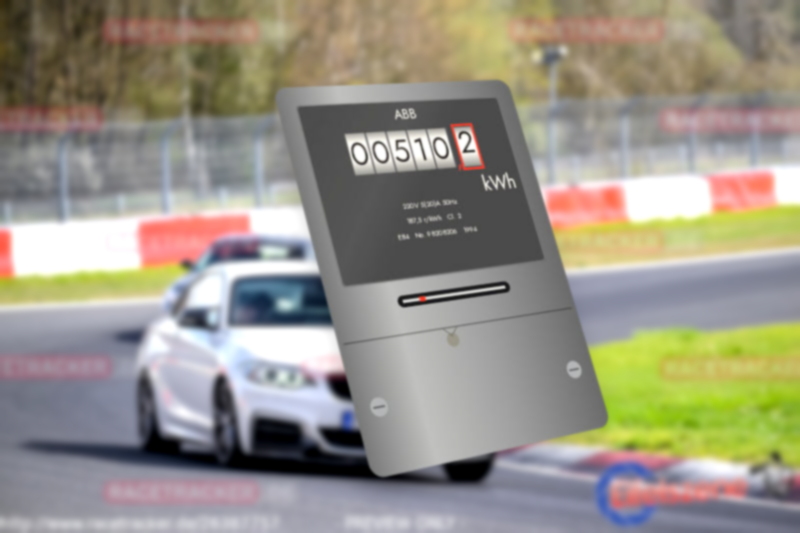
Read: 510.2 (kWh)
